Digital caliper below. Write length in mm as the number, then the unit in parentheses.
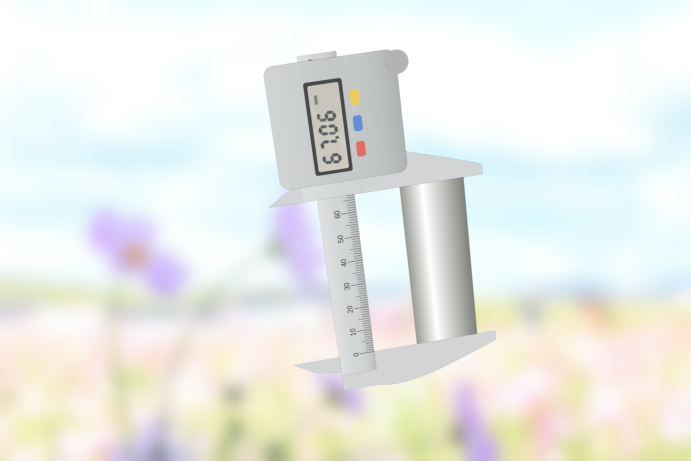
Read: 67.06 (mm)
